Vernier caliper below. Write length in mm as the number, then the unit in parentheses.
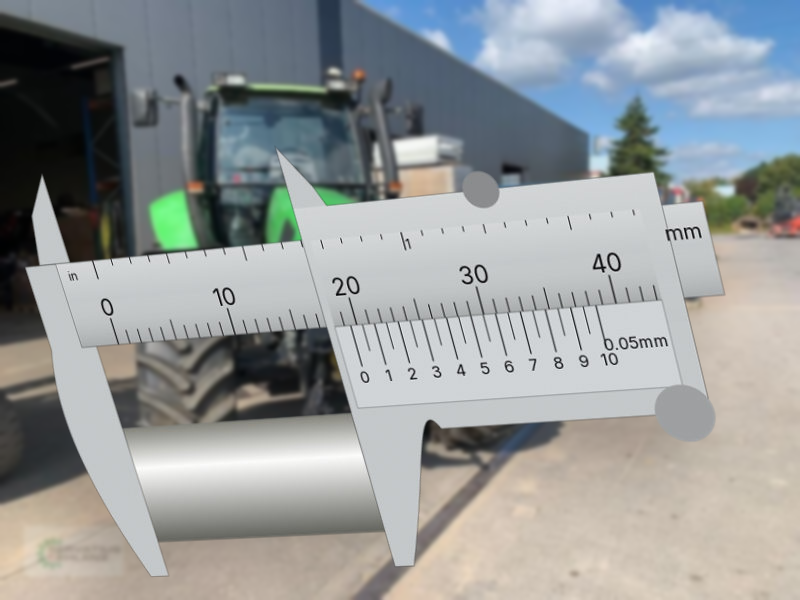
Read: 19.5 (mm)
